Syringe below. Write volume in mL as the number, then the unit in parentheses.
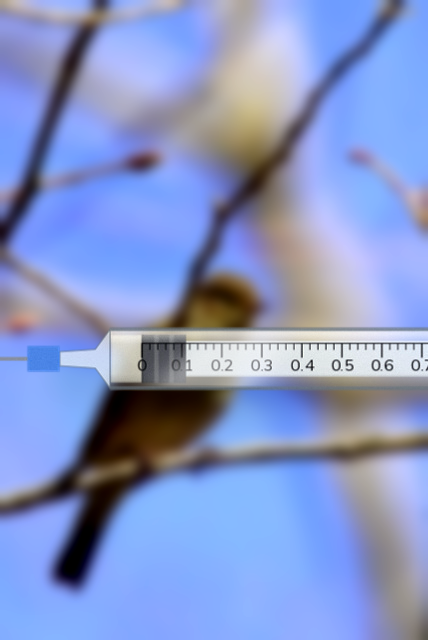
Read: 0 (mL)
